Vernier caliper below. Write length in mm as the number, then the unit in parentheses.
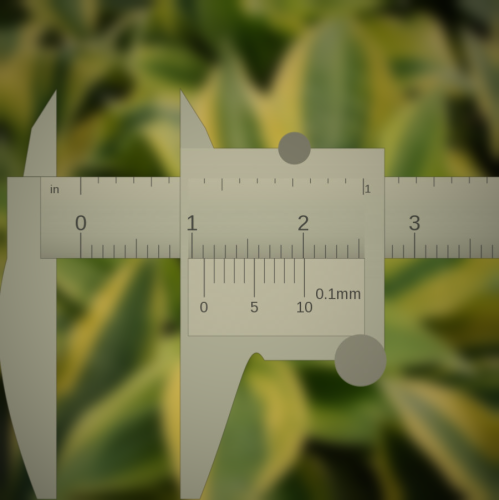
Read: 11.1 (mm)
